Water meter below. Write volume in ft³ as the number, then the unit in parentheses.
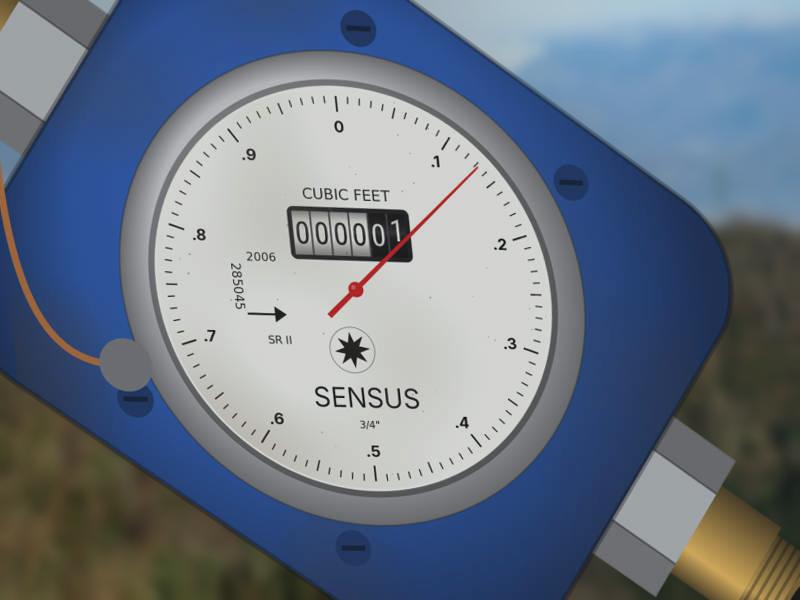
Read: 1.13 (ft³)
